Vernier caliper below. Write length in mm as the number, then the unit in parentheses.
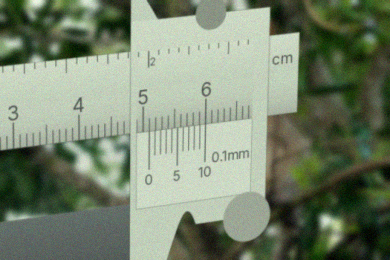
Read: 51.0 (mm)
